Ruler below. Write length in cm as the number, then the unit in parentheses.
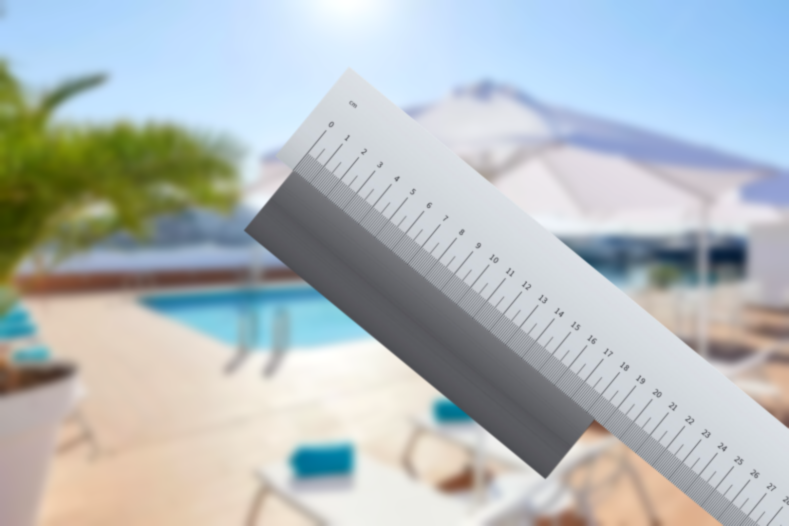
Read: 18.5 (cm)
